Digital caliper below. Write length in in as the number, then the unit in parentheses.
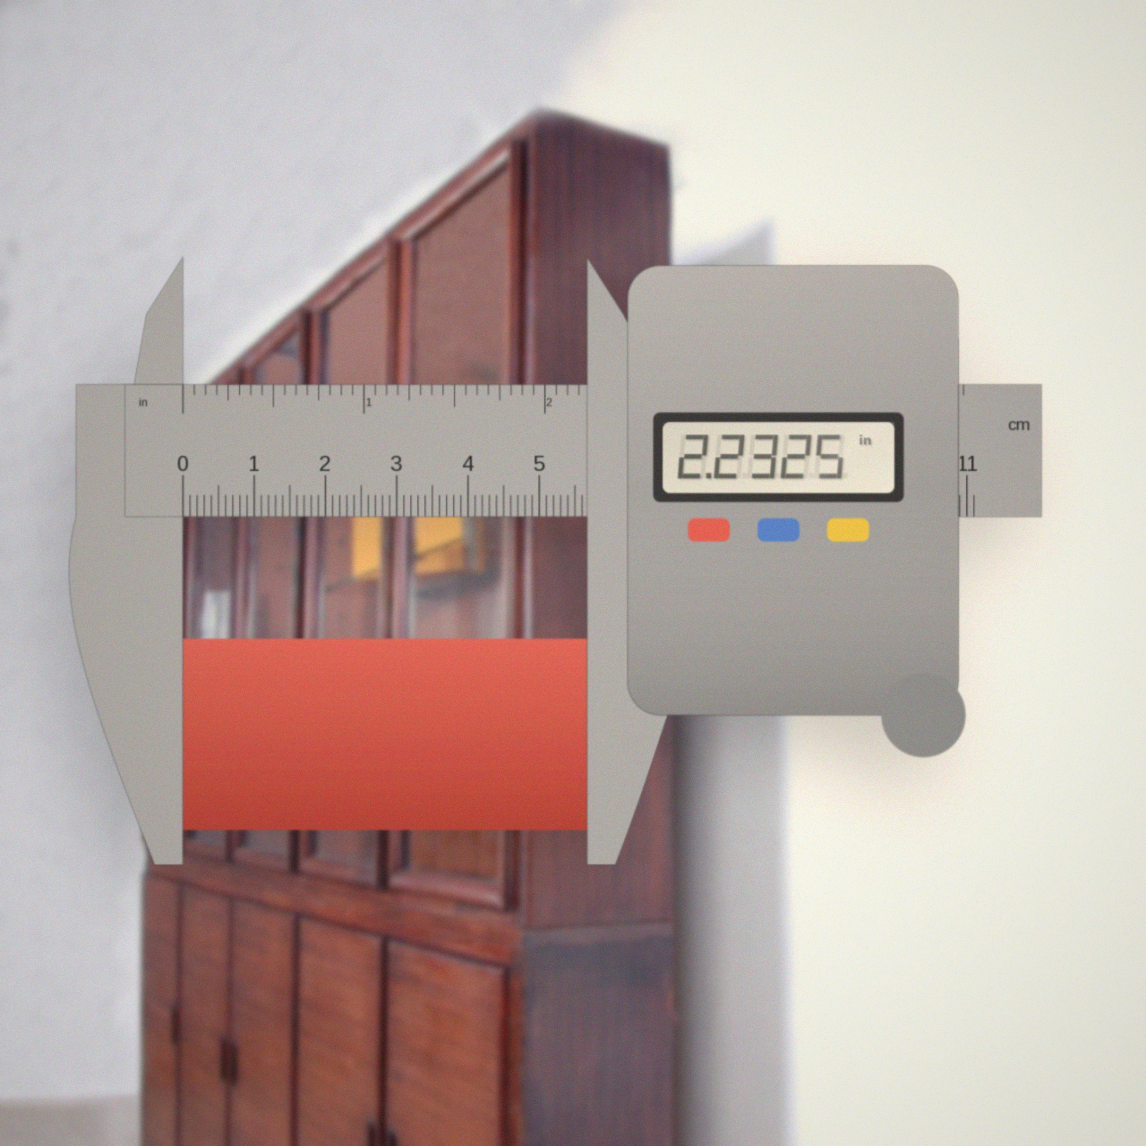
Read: 2.2325 (in)
